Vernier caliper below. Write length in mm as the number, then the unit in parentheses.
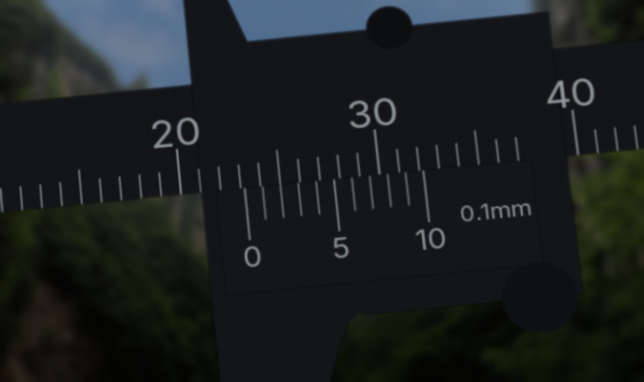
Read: 23.2 (mm)
